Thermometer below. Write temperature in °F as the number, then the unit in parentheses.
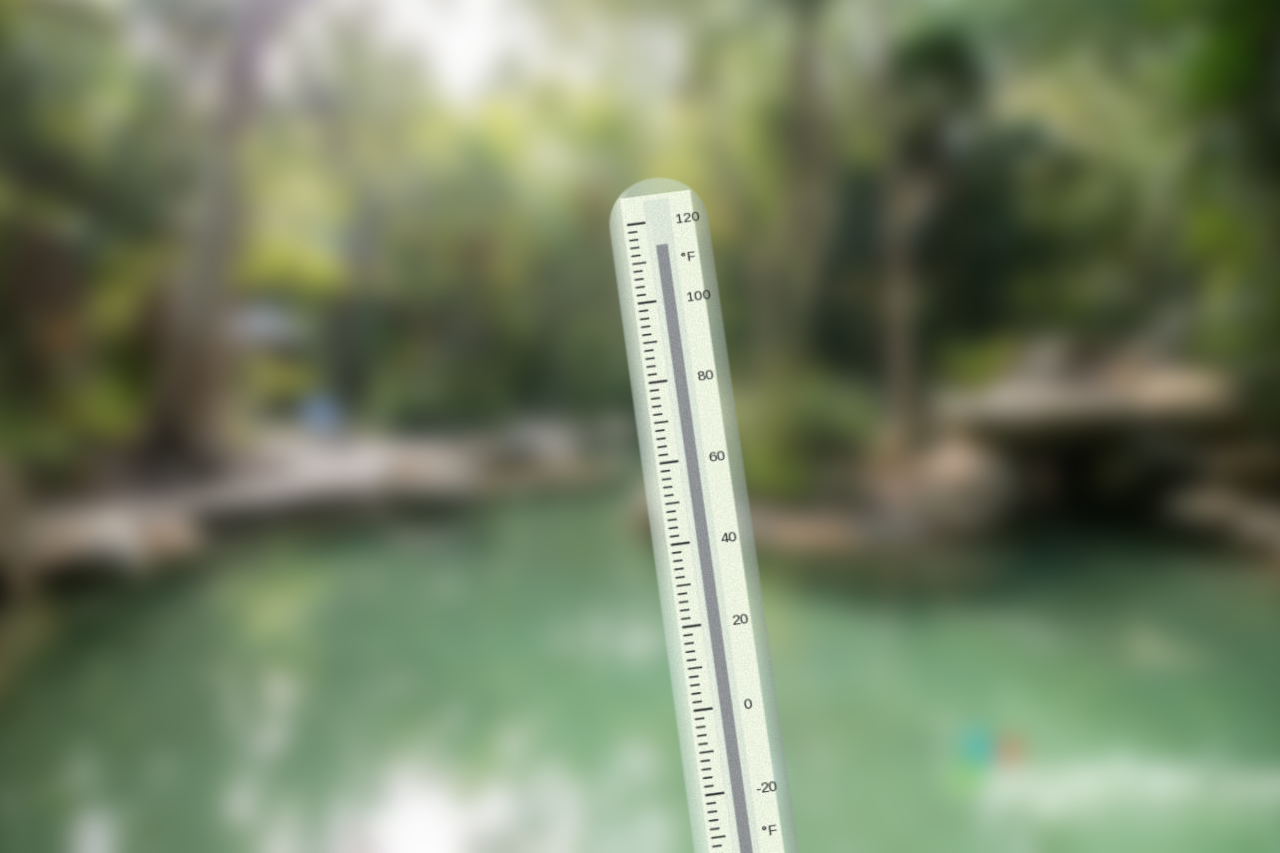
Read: 114 (°F)
